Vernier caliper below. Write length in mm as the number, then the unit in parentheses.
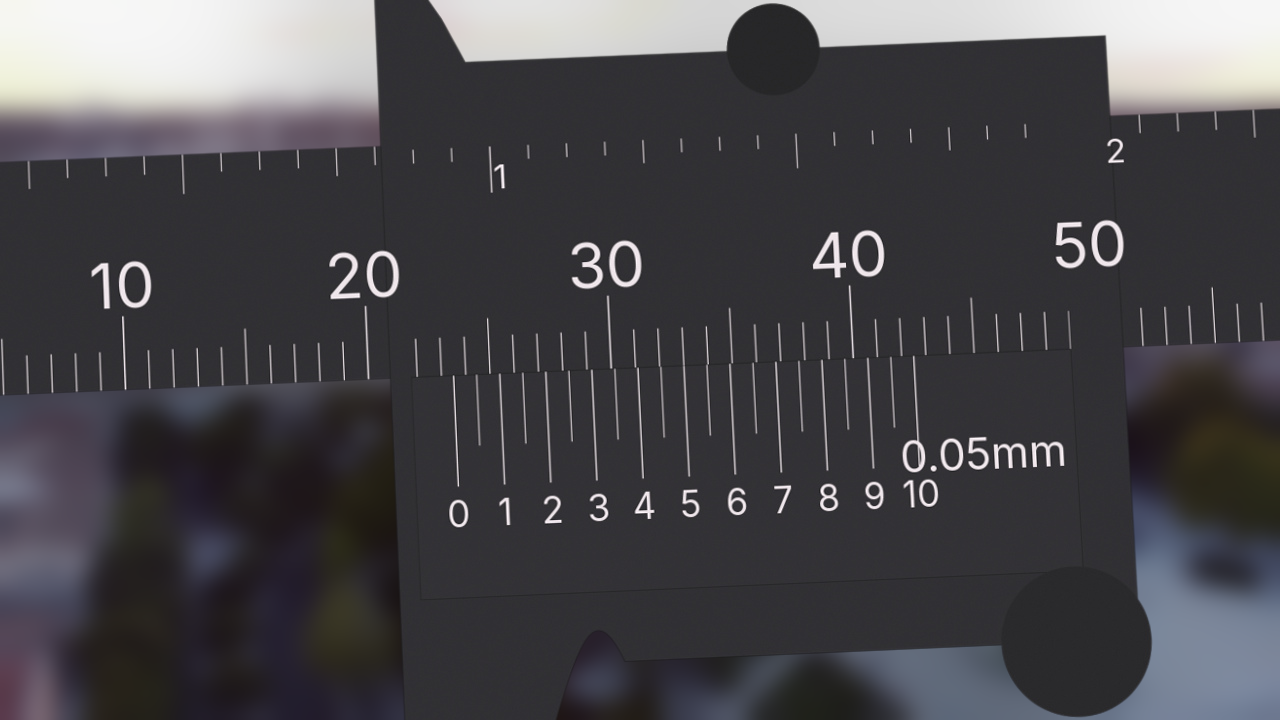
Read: 23.50 (mm)
